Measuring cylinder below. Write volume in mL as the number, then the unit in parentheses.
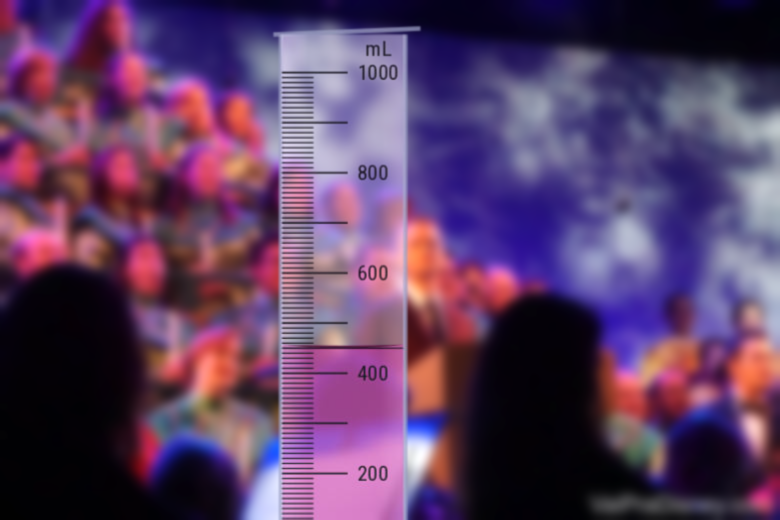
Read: 450 (mL)
